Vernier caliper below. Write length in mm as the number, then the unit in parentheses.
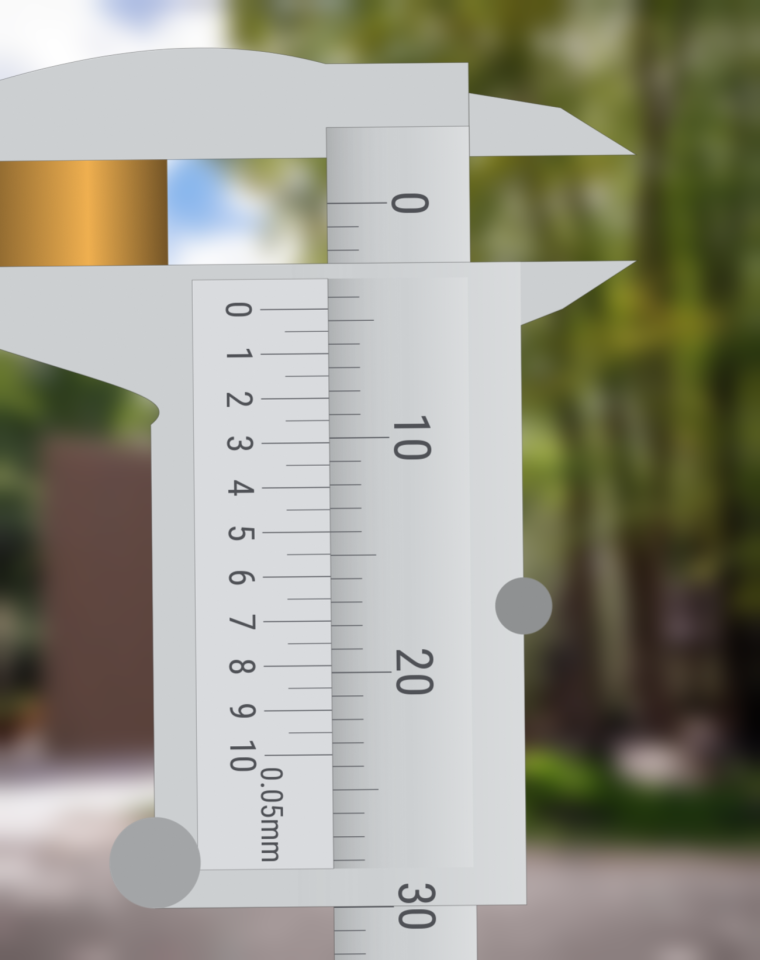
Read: 4.50 (mm)
